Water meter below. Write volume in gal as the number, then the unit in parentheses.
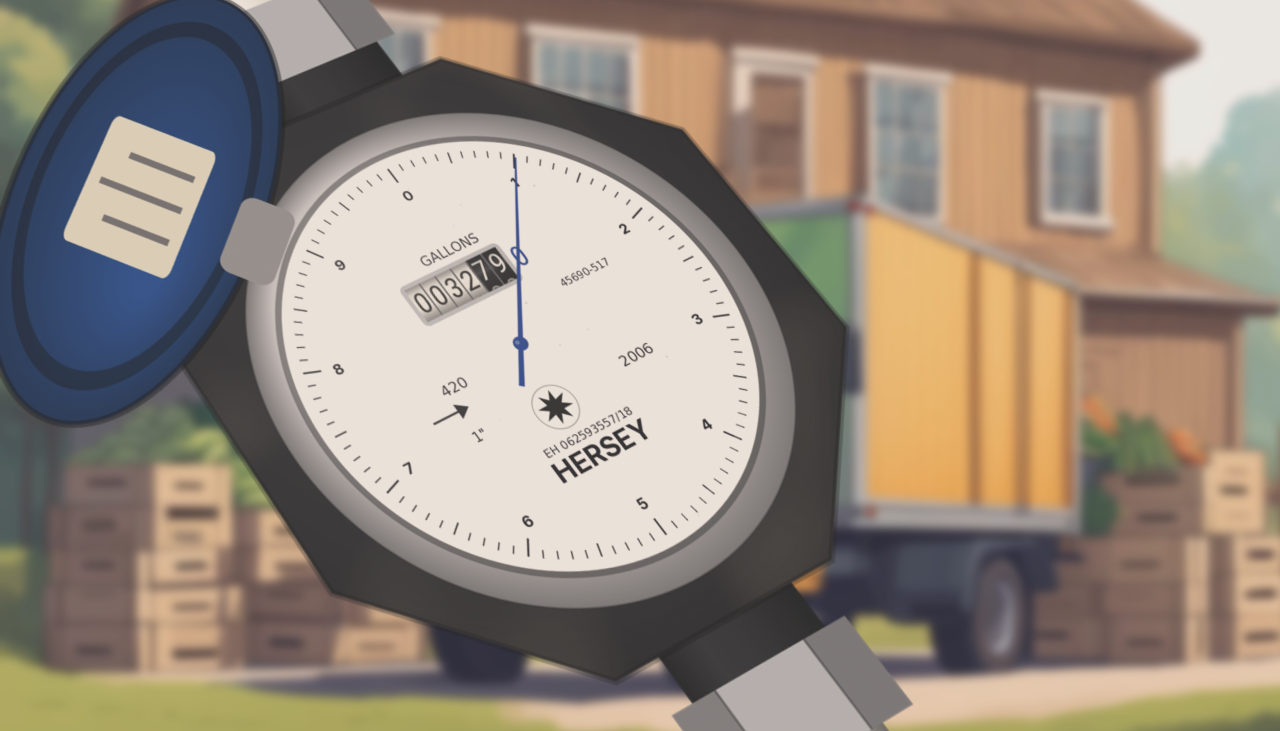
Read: 32791.0 (gal)
